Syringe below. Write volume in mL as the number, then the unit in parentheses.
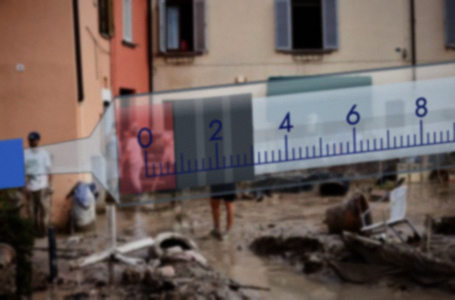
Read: 0.8 (mL)
